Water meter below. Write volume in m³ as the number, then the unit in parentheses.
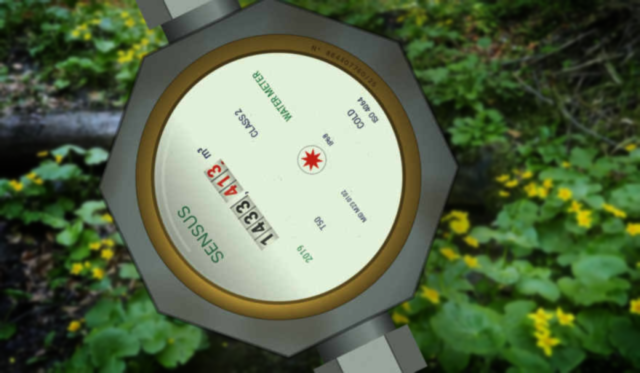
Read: 1433.413 (m³)
